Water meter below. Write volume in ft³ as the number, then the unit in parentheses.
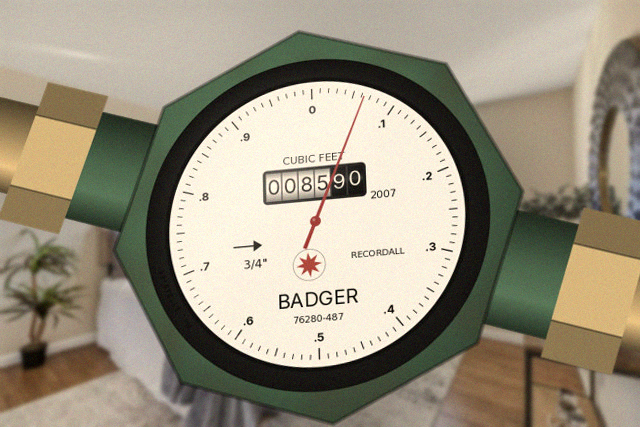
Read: 8590.06 (ft³)
